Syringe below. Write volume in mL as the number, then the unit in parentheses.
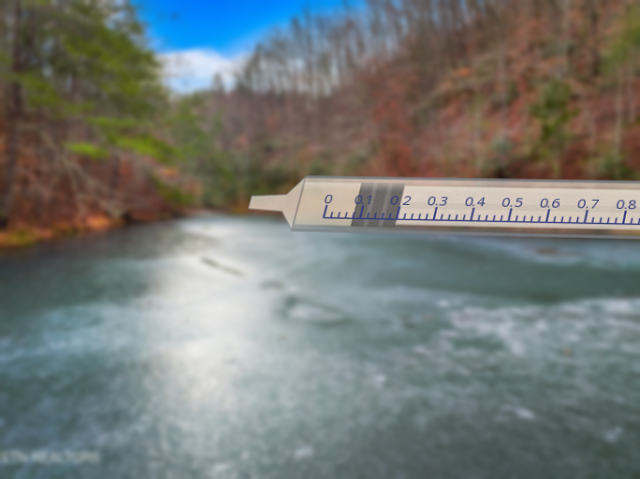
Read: 0.08 (mL)
